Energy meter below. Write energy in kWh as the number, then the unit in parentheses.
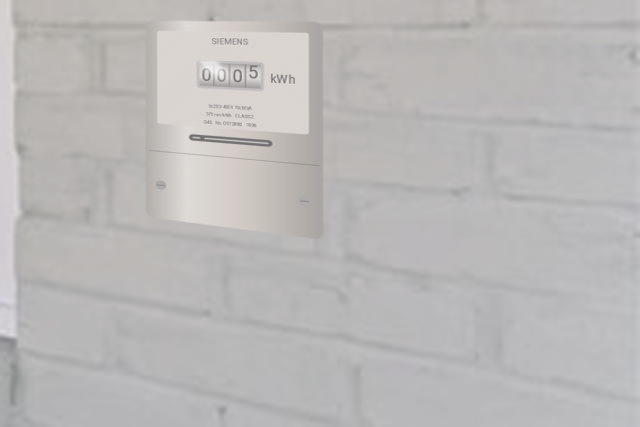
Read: 5 (kWh)
